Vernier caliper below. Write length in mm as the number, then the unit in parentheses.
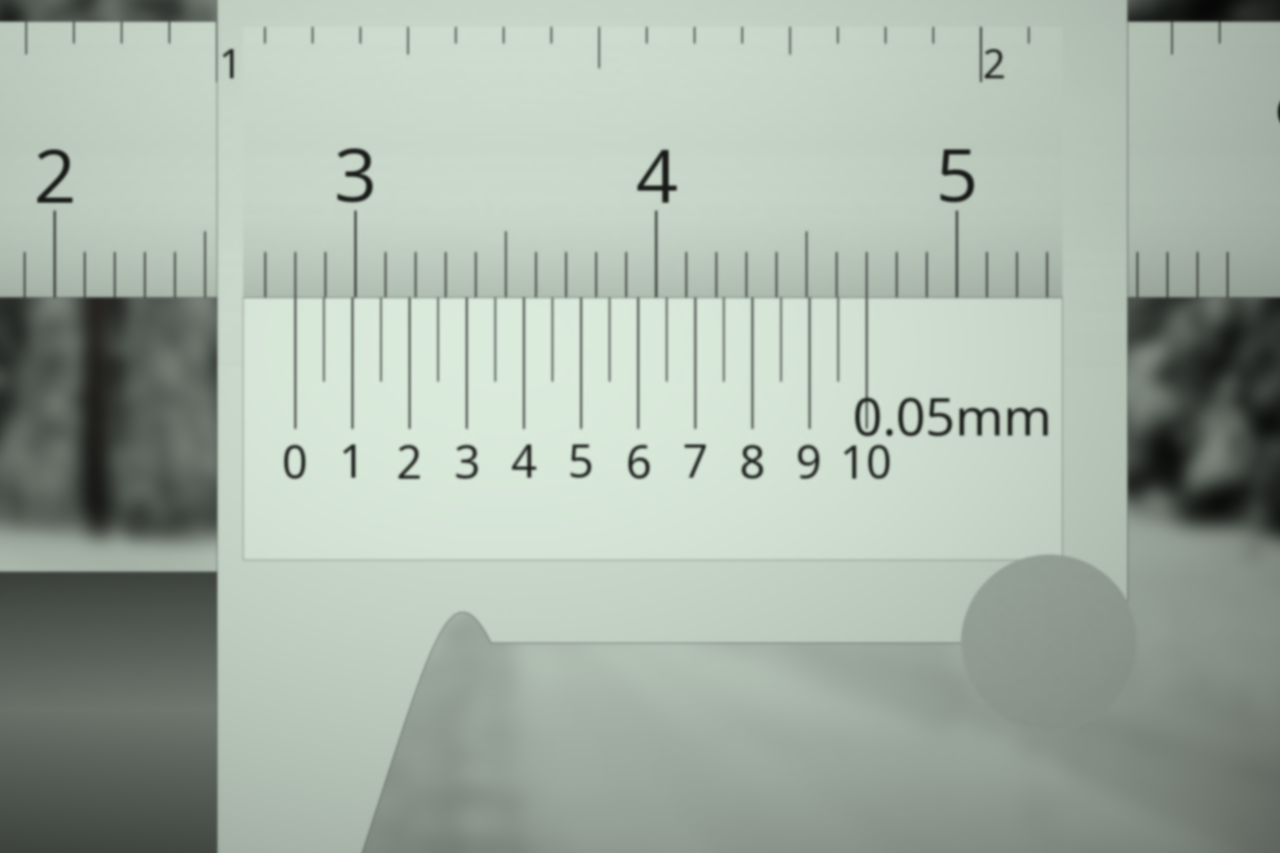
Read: 28.0 (mm)
